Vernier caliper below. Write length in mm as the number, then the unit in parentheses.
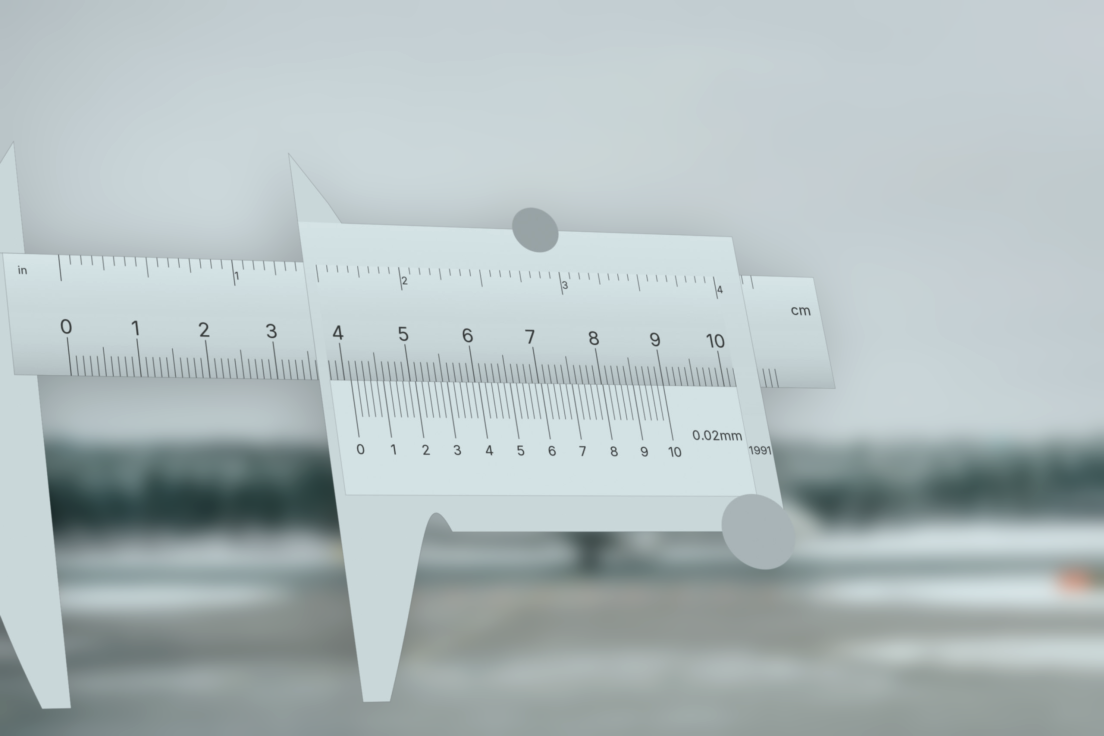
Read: 41.0 (mm)
